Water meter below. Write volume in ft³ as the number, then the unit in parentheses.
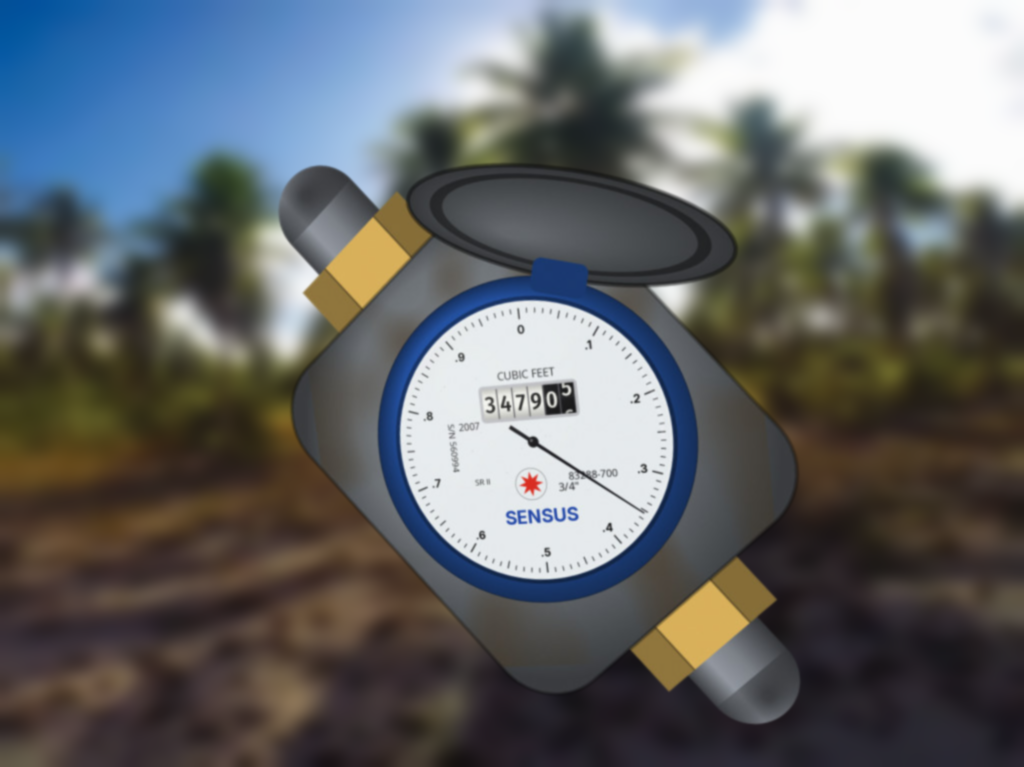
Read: 347905.35 (ft³)
